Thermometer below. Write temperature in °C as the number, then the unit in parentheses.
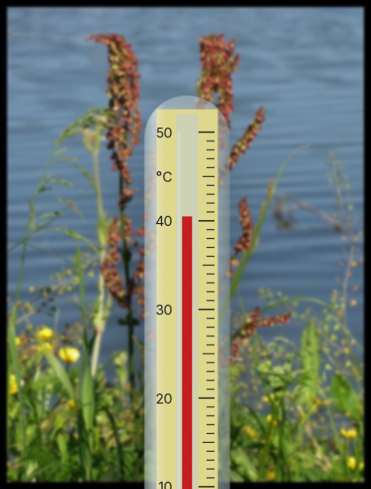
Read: 40.5 (°C)
